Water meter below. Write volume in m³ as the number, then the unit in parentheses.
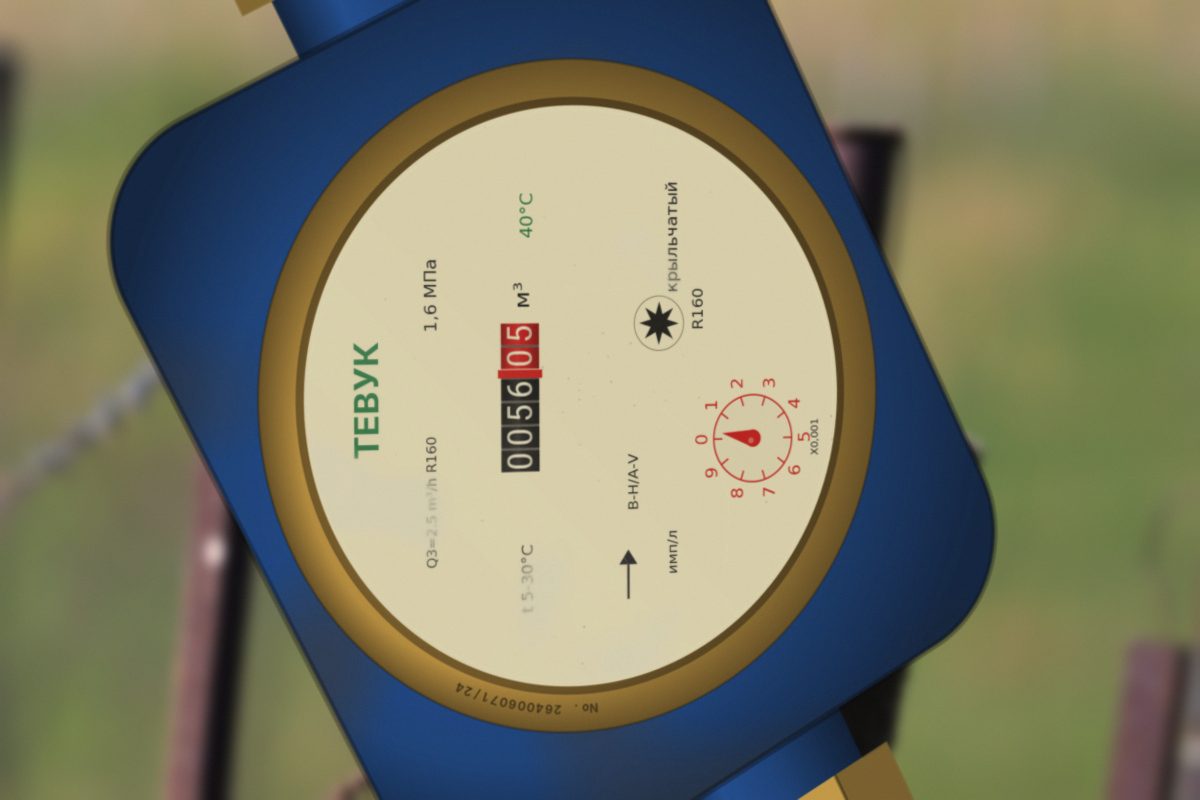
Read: 56.050 (m³)
